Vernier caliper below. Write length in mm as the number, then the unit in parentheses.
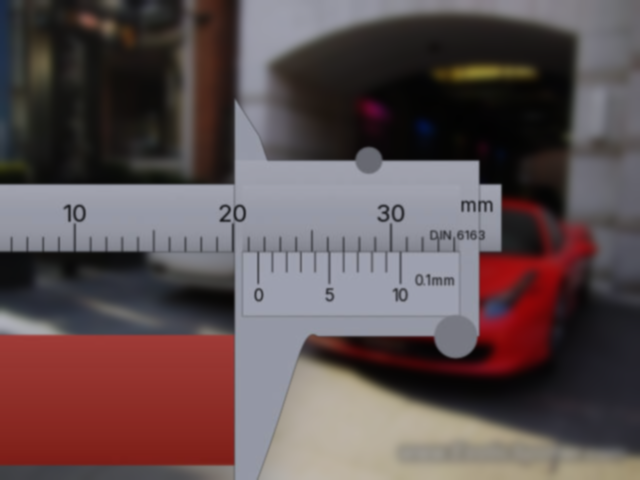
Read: 21.6 (mm)
